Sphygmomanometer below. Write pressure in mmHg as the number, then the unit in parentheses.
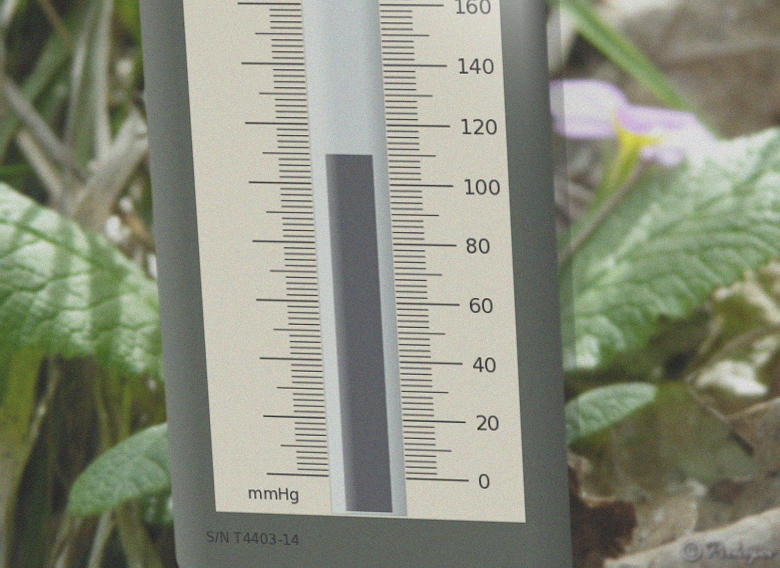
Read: 110 (mmHg)
